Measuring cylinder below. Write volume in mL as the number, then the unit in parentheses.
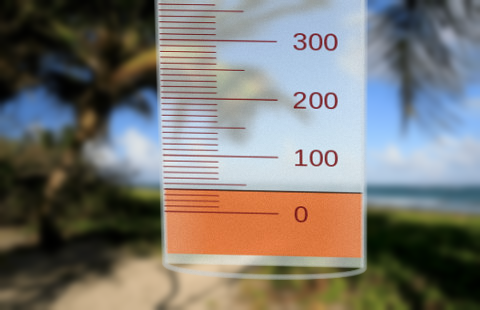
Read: 40 (mL)
